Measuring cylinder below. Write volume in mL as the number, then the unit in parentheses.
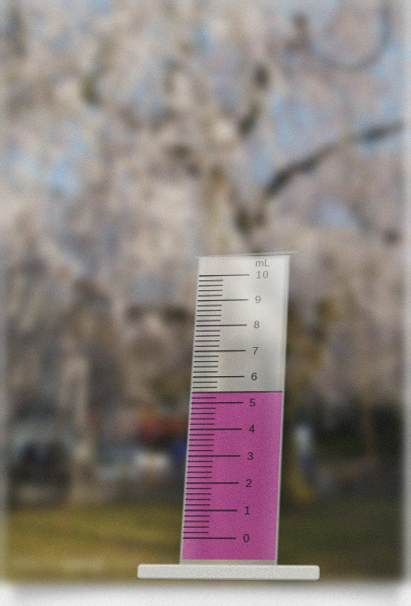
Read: 5.4 (mL)
